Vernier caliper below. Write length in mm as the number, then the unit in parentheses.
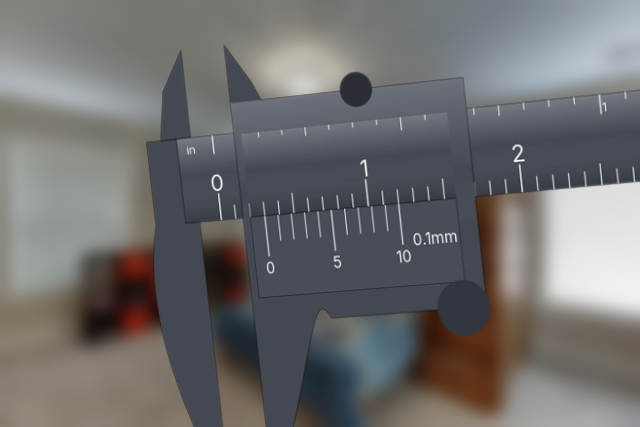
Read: 3.0 (mm)
